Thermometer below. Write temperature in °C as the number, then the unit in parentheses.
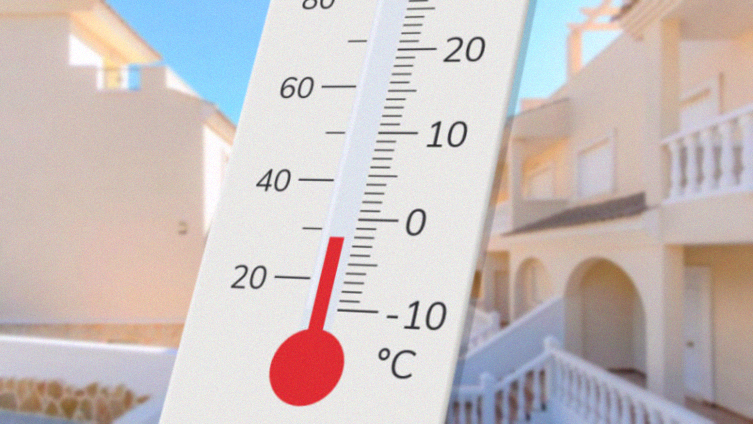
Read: -2 (°C)
